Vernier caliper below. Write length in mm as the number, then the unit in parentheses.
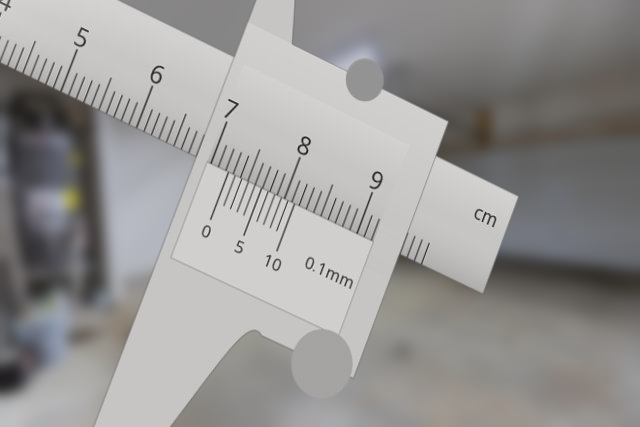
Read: 72.4 (mm)
